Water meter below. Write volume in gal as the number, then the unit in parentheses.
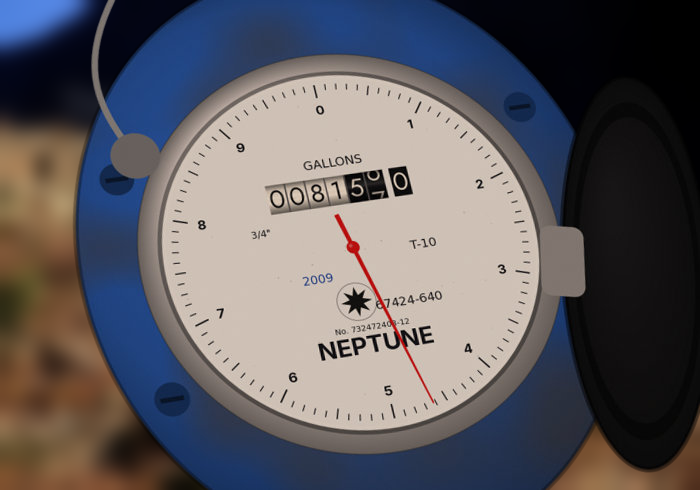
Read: 81564.6 (gal)
